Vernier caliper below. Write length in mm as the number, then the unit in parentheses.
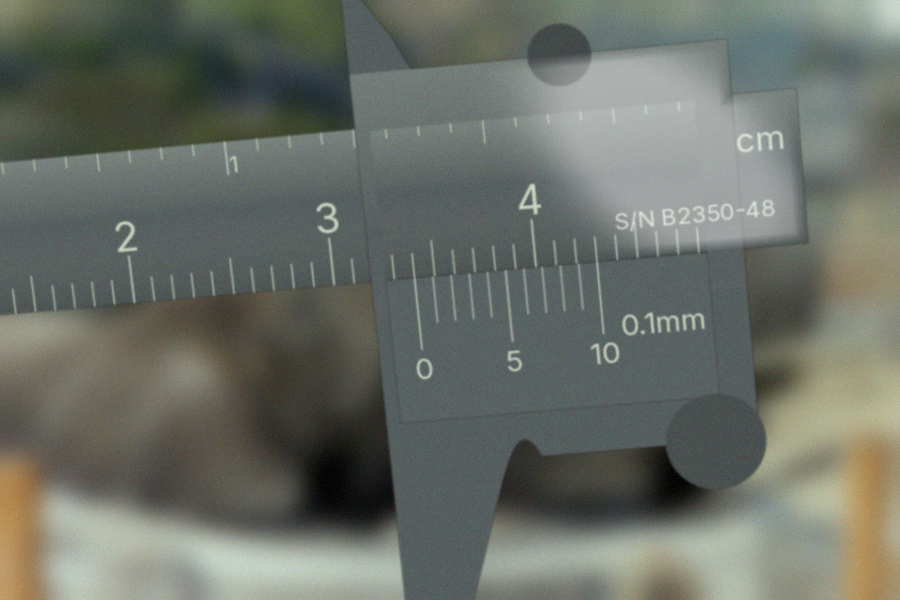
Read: 34.0 (mm)
